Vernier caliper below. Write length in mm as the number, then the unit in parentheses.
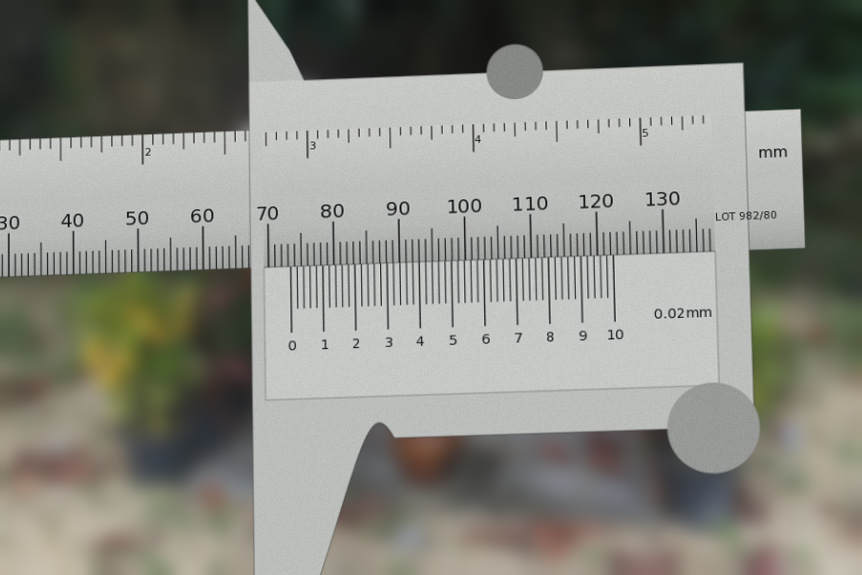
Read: 73.4 (mm)
